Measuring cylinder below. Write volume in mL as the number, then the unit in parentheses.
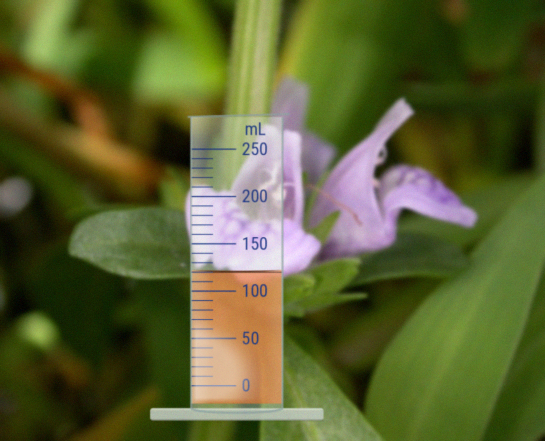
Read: 120 (mL)
